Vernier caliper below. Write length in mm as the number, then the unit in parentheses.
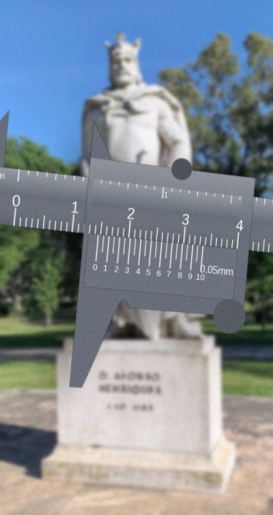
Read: 14.6 (mm)
